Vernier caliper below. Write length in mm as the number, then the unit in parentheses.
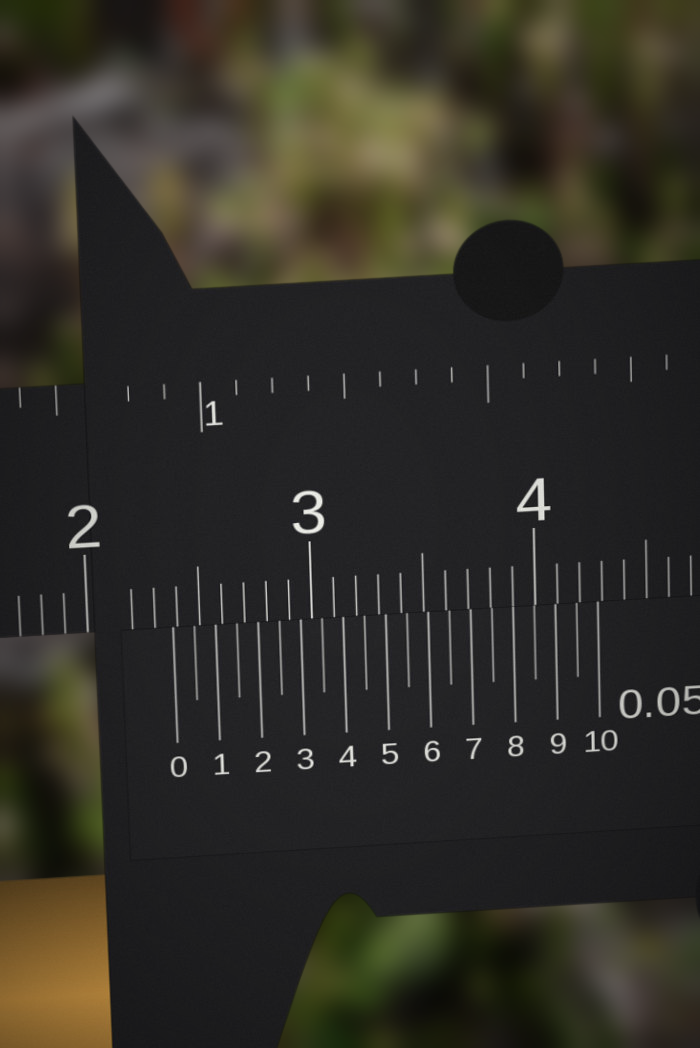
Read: 23.8 (mm)
